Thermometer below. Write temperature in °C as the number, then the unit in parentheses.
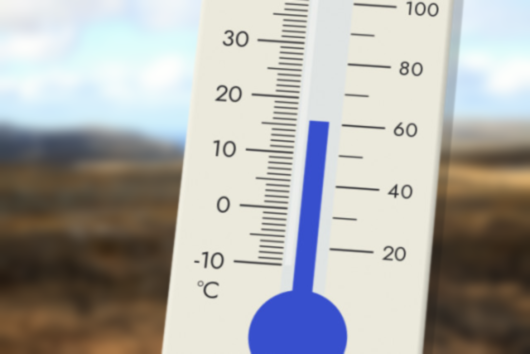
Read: 16 (°C)
